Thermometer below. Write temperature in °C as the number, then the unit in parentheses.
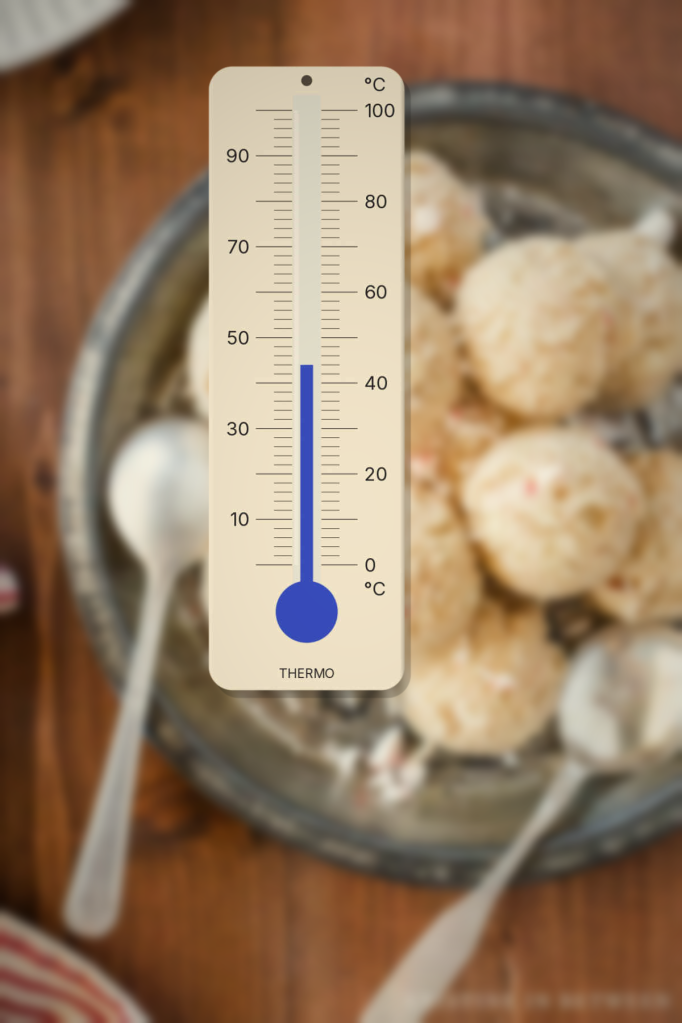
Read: 44 (°C)
